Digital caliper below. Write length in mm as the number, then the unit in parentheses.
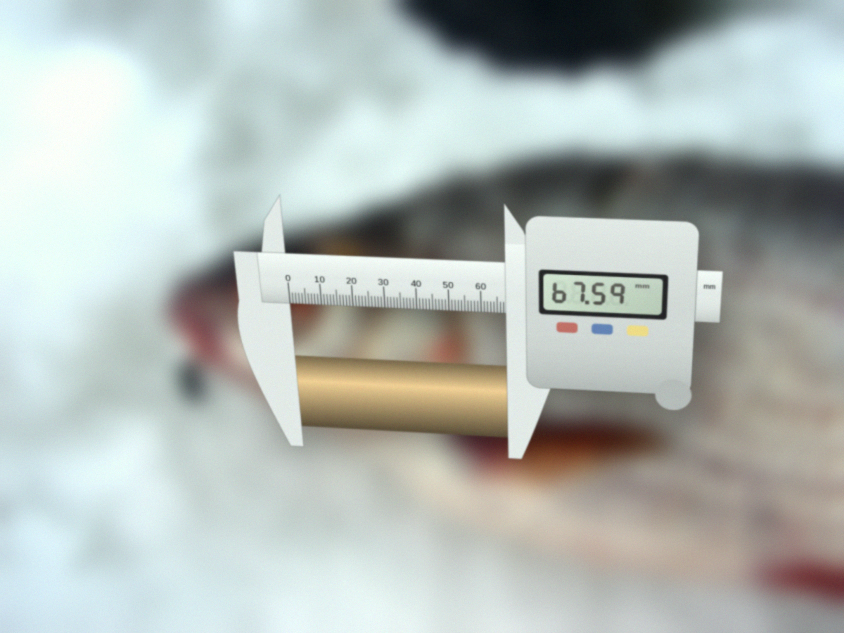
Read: 67.59 (mm)
